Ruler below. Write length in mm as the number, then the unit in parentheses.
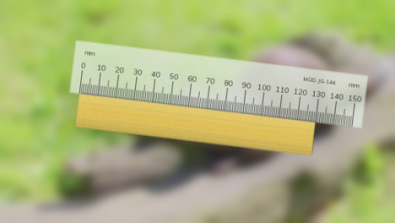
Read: 130 (mm)
